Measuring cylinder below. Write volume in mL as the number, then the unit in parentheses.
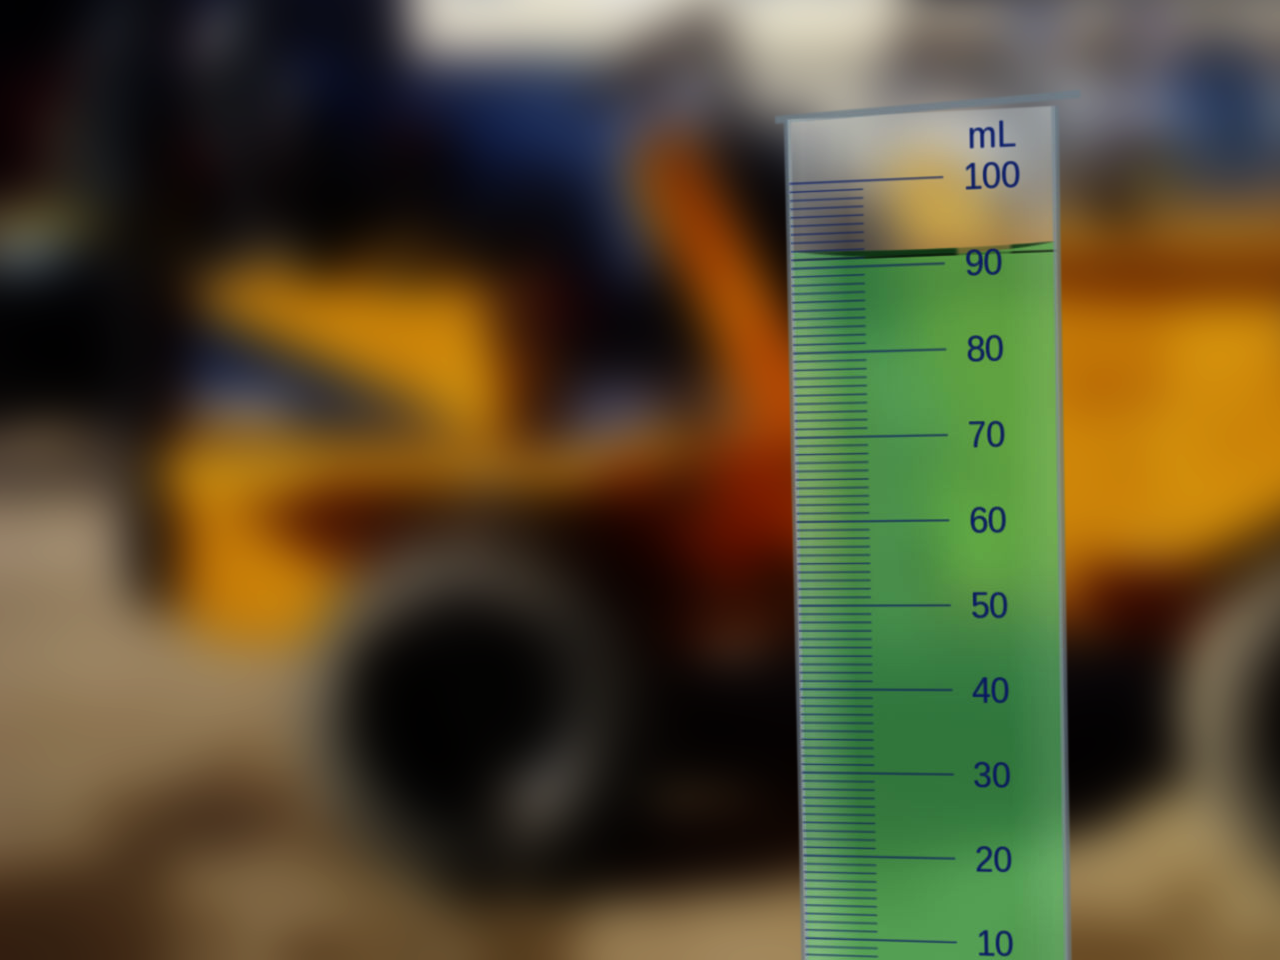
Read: 91 (mL)
